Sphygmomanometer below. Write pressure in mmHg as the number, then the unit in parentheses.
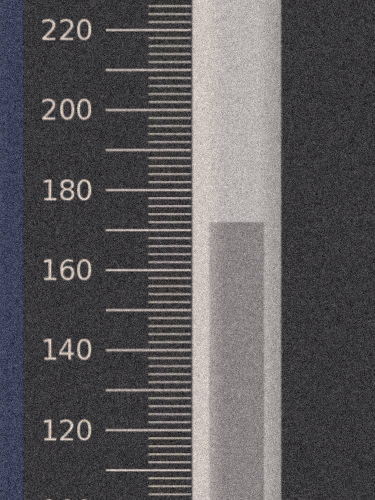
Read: 172 (mmHg)
